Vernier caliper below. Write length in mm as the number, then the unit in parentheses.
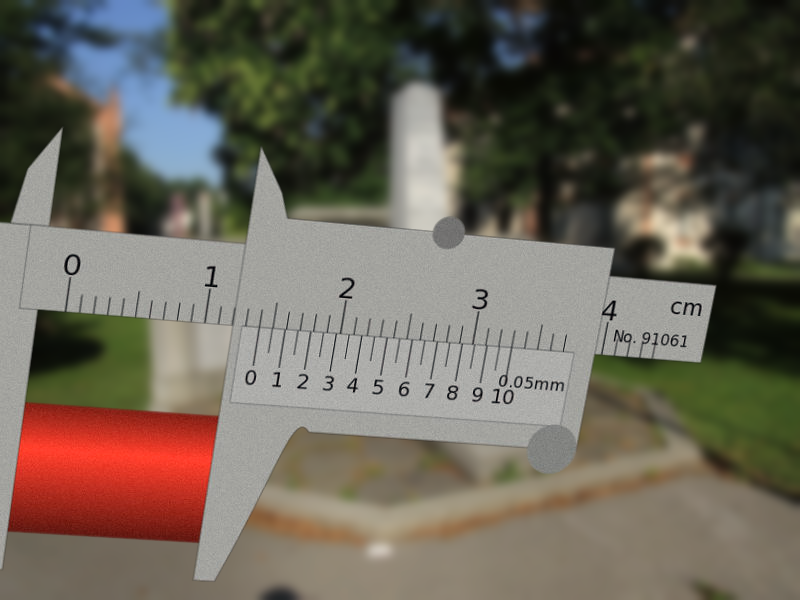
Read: 14.0 (mm)
